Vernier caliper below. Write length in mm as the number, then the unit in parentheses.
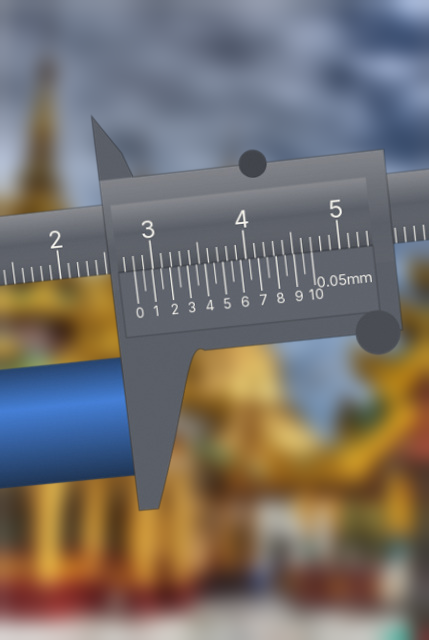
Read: 28.0 (mm)
